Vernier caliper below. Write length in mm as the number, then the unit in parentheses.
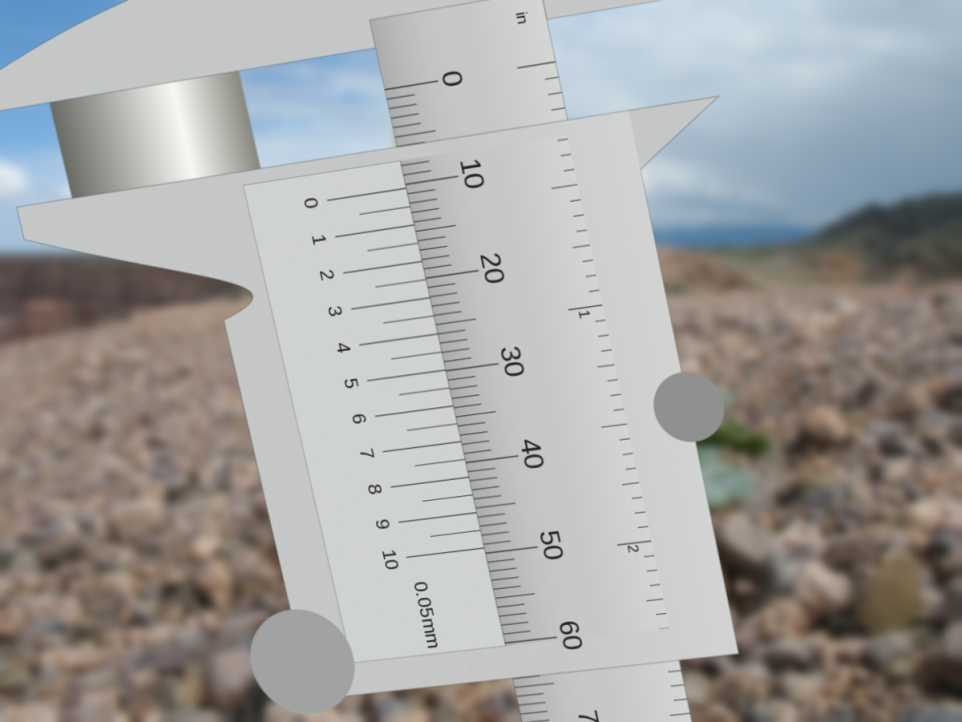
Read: 10.4 (mm)
